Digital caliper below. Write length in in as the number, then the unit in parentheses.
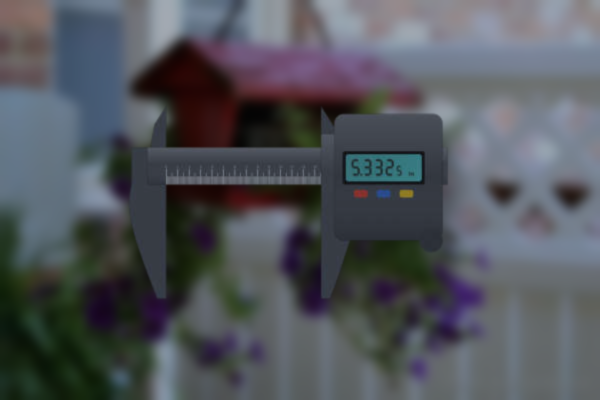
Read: 5.3325 (in)
